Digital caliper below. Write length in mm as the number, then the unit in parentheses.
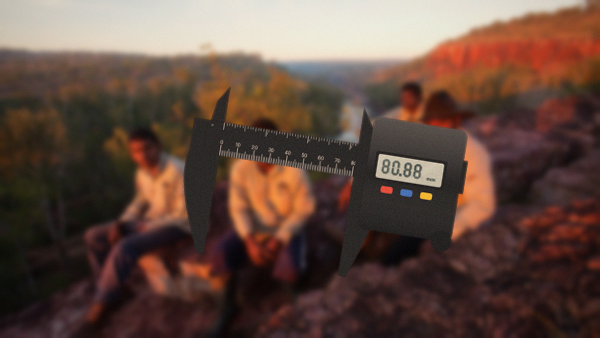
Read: 80.88 (mm)
